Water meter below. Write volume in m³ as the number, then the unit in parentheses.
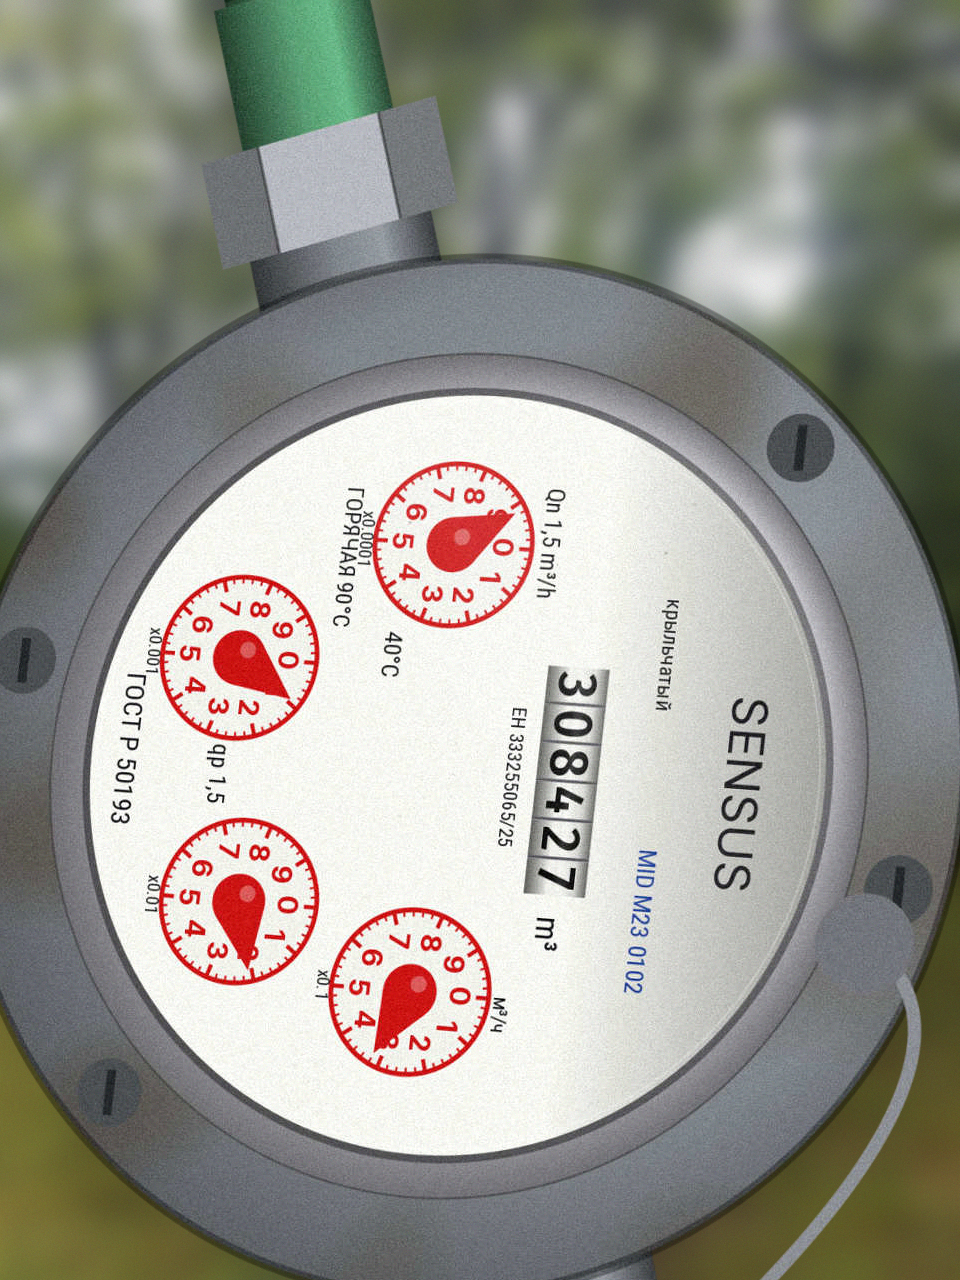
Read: 308427.3209 (m³)
